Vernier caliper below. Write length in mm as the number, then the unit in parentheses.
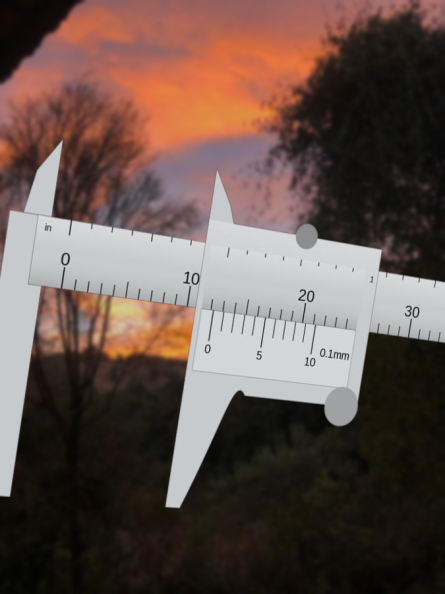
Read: 12.2 (mm)
